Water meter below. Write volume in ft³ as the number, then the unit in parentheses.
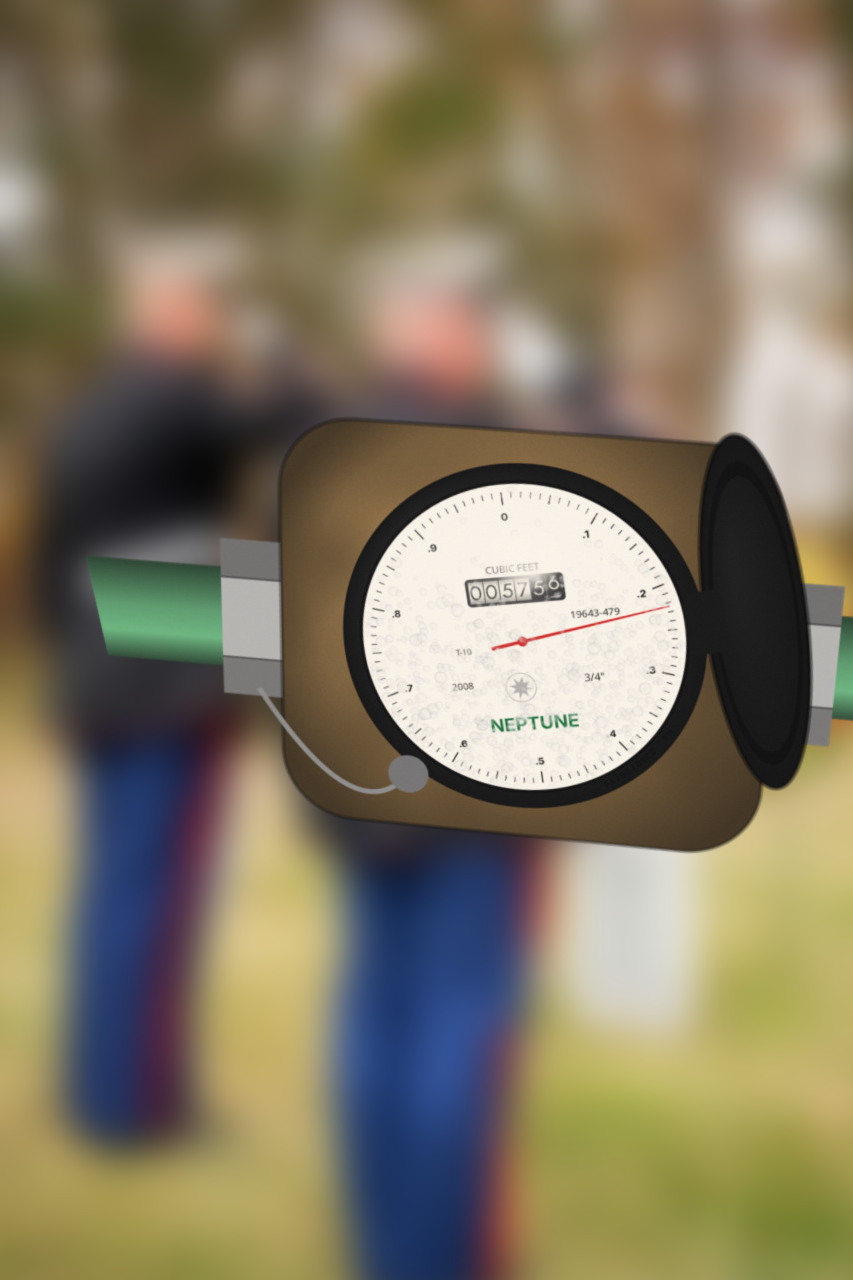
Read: 5756.22 (ft³)
